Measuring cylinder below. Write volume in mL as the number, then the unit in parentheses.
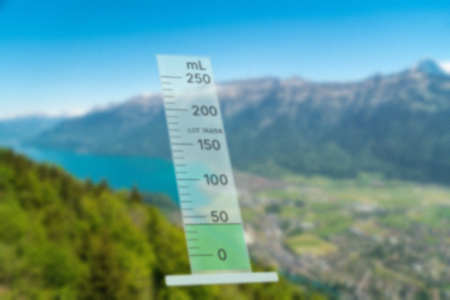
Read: 40 (mL)
